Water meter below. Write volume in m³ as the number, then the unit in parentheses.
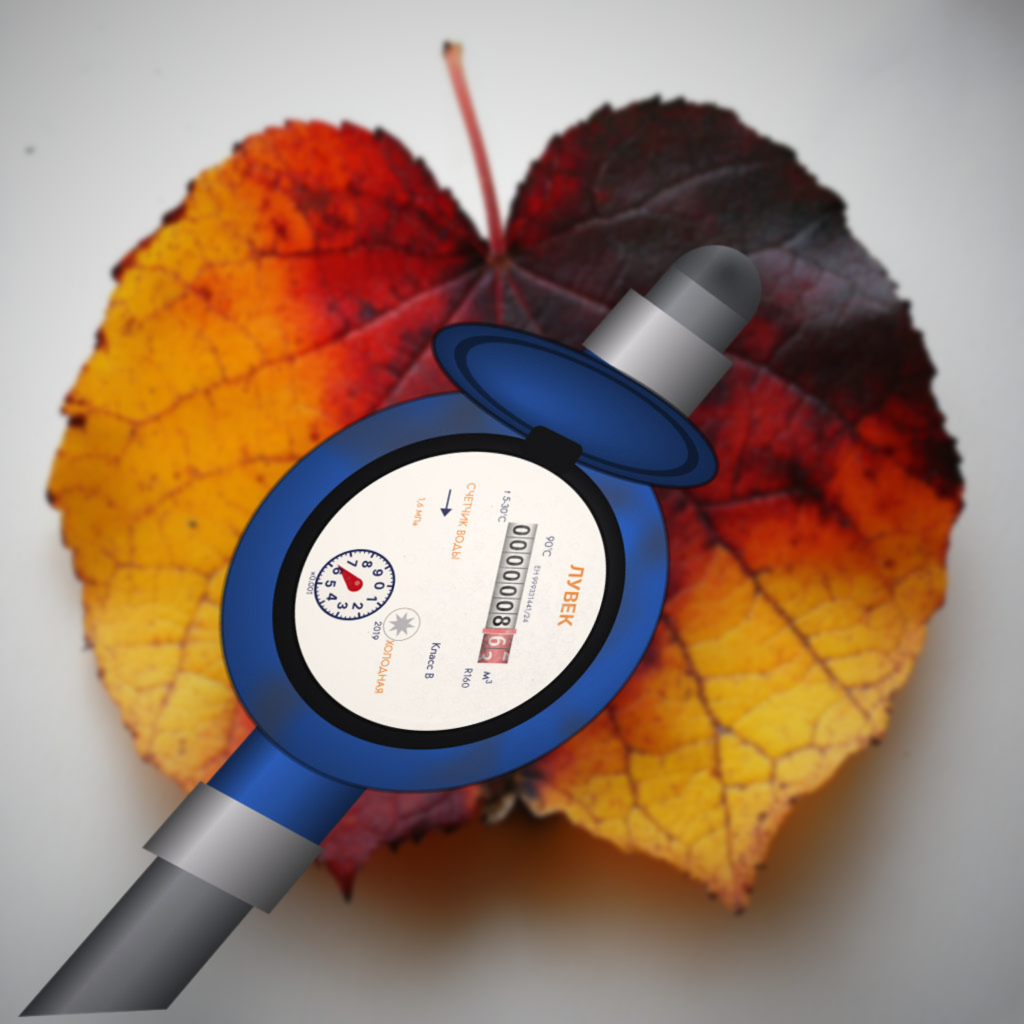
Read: 8.626 (m³)
